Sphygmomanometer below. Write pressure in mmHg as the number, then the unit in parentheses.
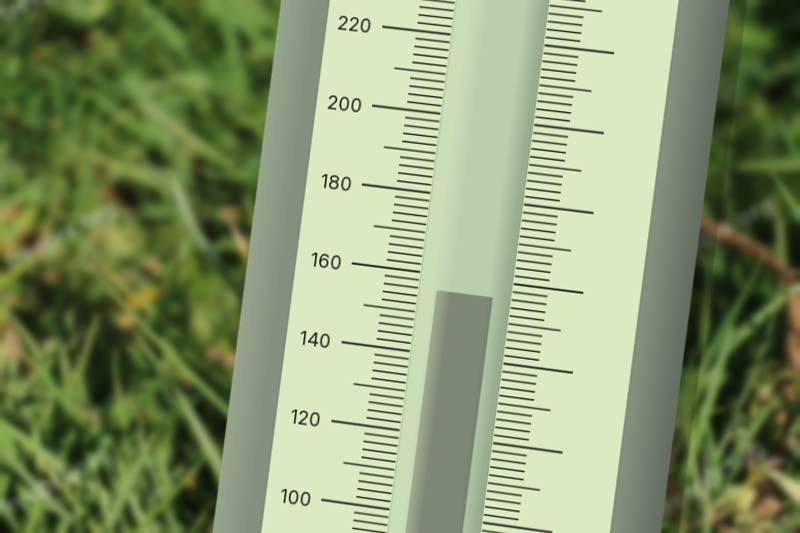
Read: 156 (mmHg)
